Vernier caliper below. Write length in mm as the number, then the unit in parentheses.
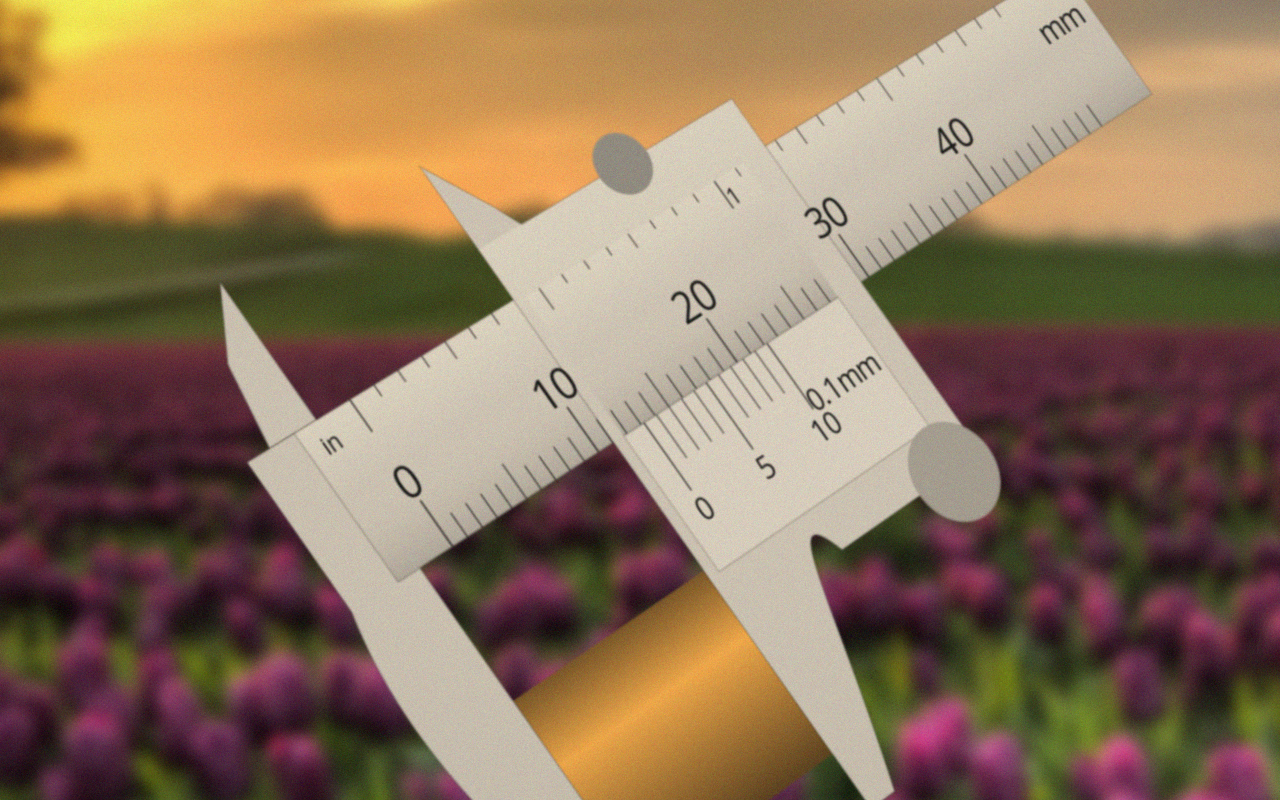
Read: 13.2 (mm)
